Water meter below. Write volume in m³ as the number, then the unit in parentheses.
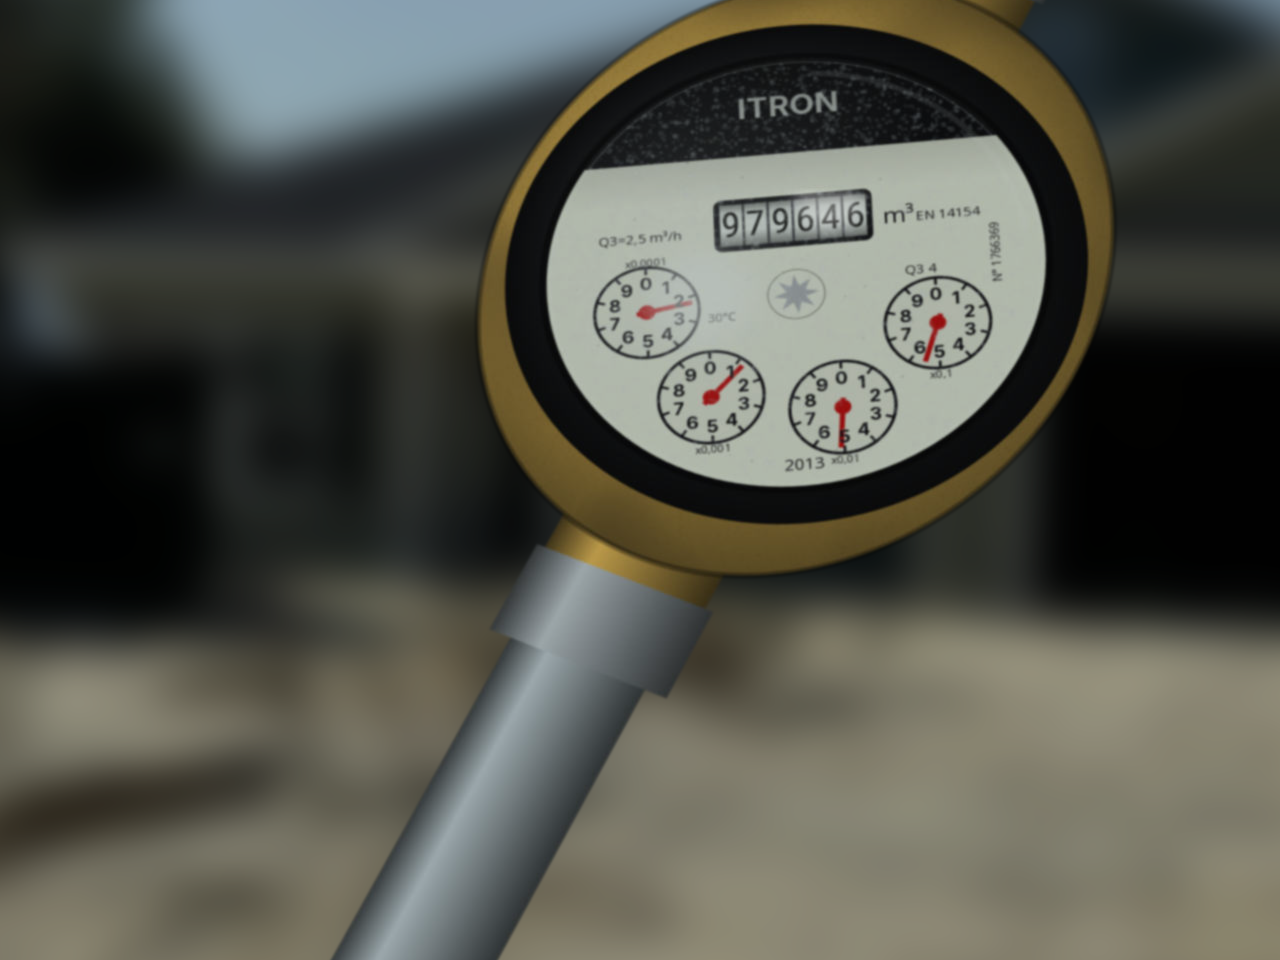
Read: 979646.5512 (m³)
